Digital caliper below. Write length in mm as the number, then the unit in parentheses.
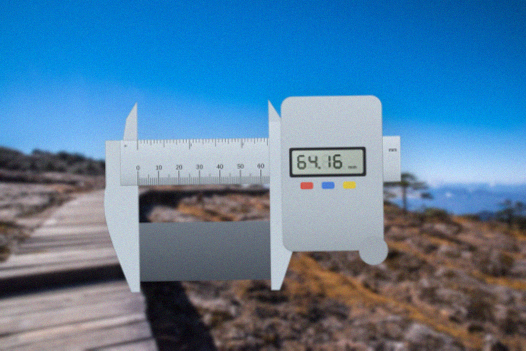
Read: 64.16 (mm)
